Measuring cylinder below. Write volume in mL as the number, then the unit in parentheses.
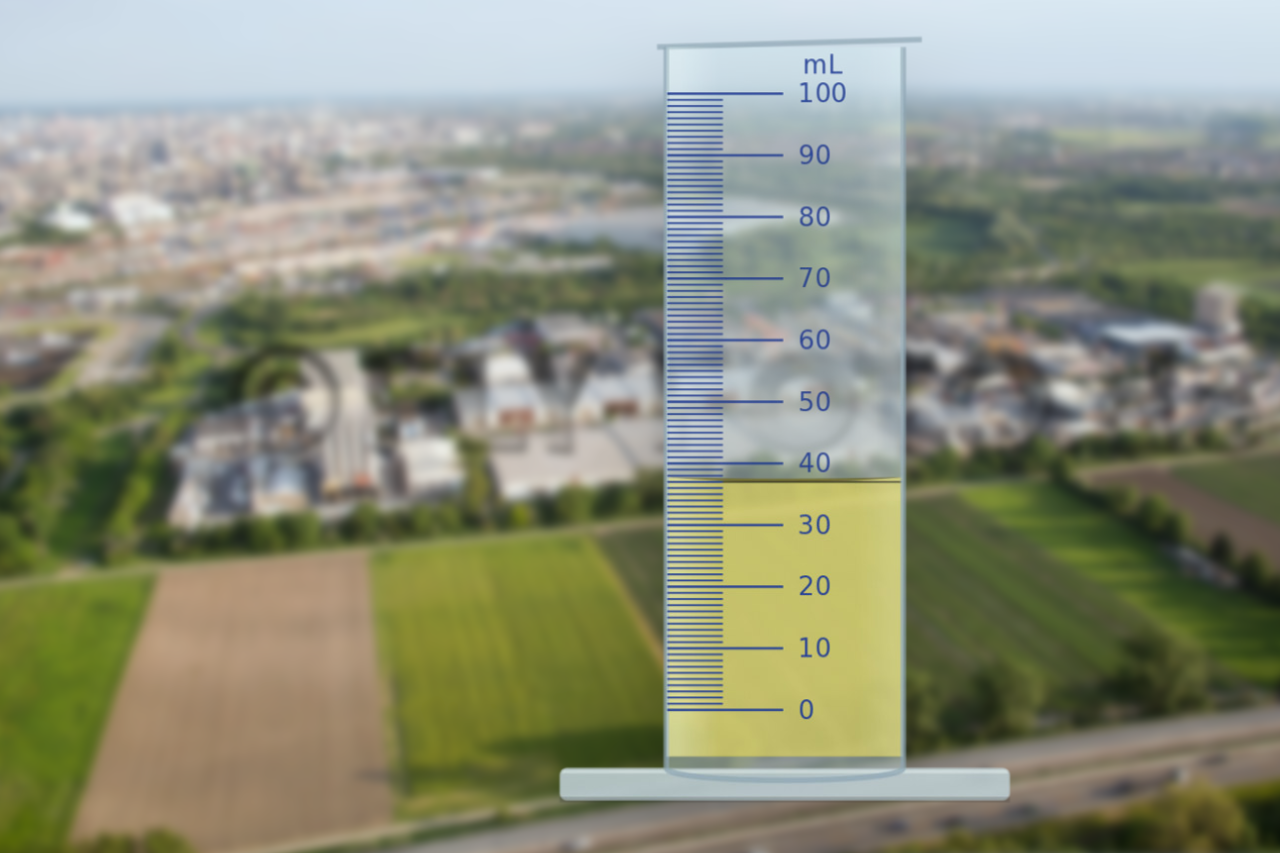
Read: 37 (mL)
